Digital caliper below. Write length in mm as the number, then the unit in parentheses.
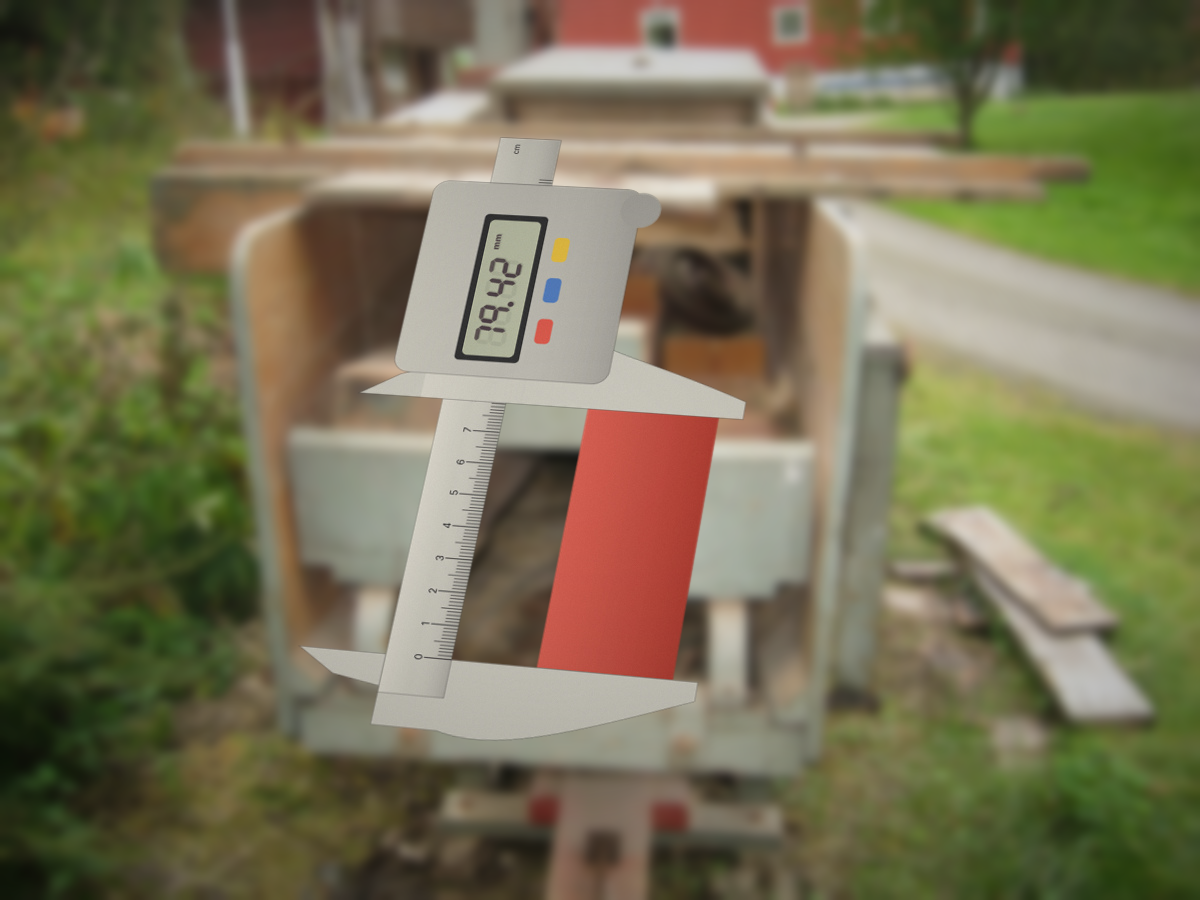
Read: 79.42 (mm)
